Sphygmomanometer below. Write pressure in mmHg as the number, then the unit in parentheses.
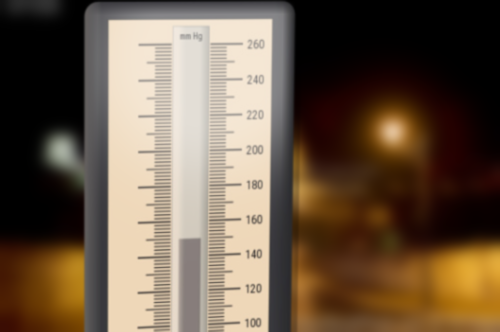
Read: 150 (mmHg)
